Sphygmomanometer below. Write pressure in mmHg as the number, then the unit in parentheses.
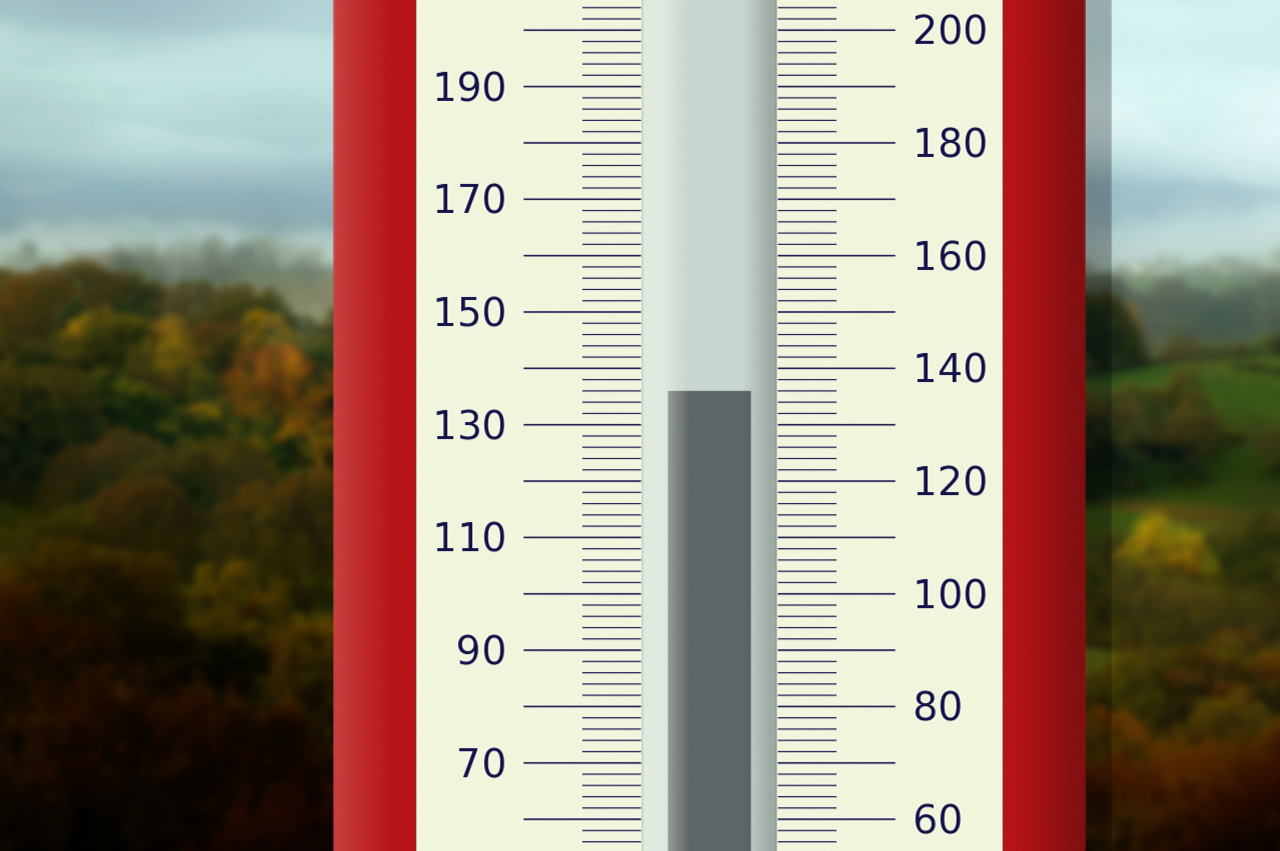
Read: 136 (mmHg)
